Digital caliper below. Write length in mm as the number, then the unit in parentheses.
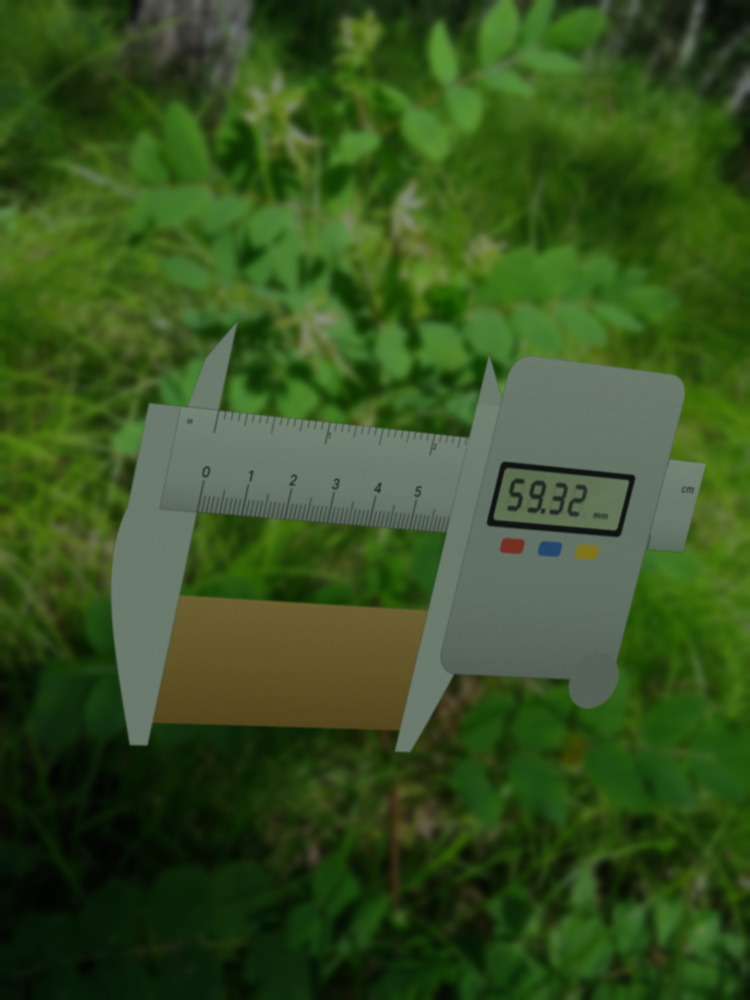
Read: 59.32 (mm)
